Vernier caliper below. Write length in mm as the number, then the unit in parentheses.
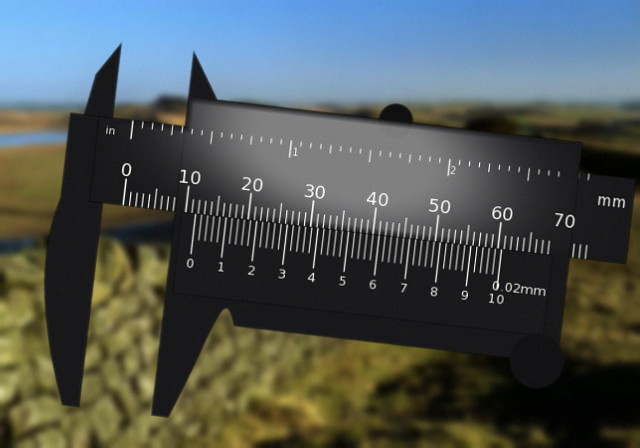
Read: 11.6 (mm)
